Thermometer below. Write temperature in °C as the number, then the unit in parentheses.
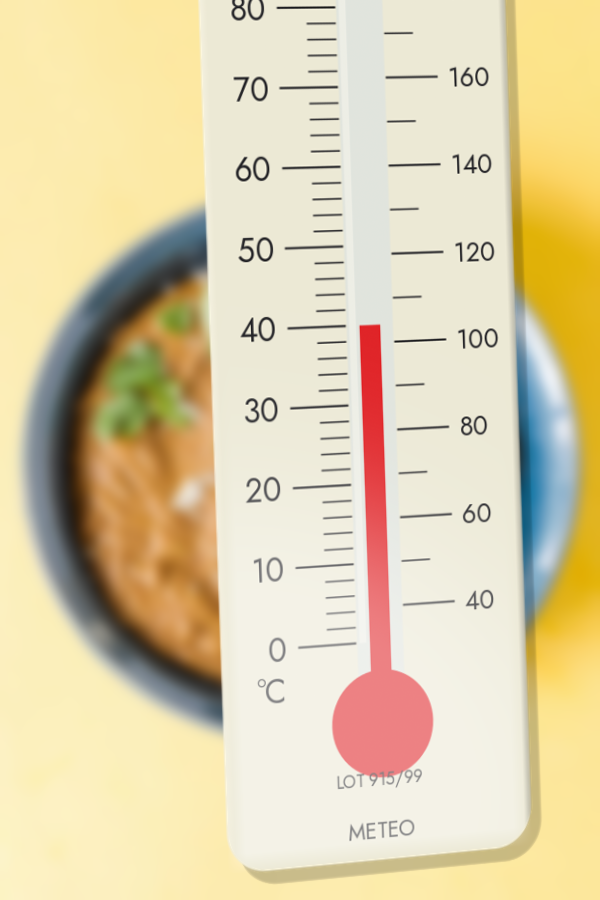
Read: 40 (°C)
